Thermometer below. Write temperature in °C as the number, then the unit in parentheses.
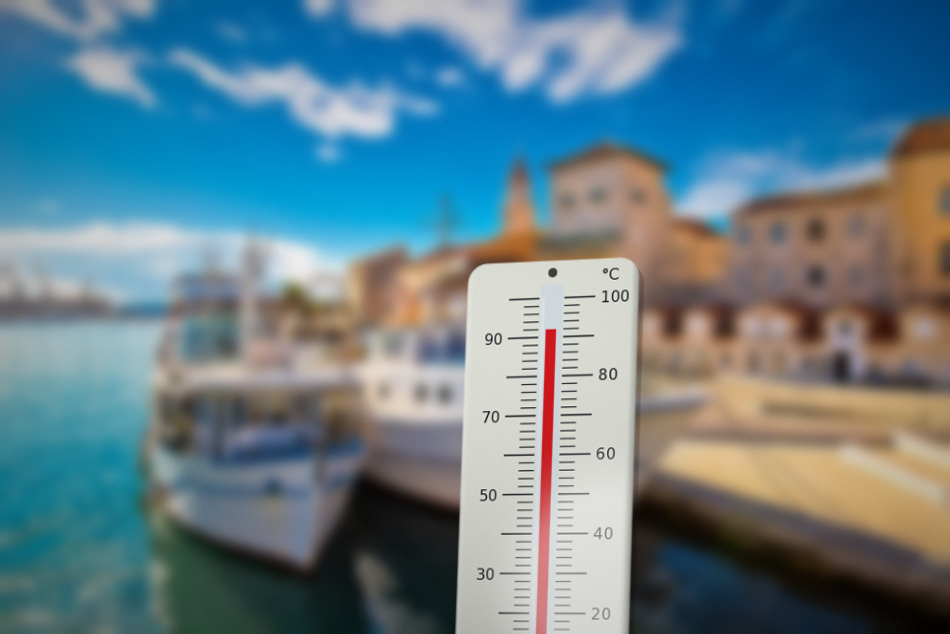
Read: 92 (°C)
